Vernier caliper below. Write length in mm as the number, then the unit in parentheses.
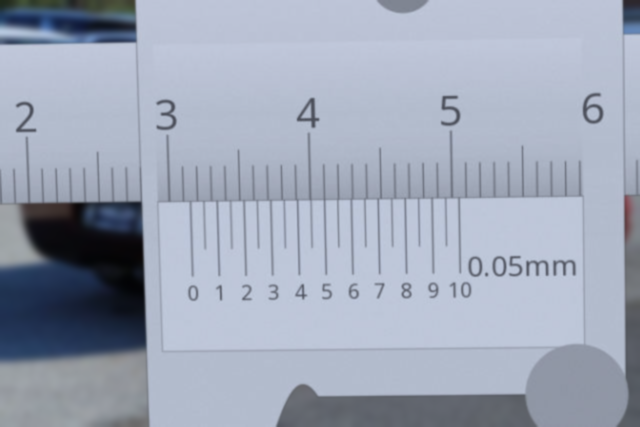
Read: 31.5 (mm)
